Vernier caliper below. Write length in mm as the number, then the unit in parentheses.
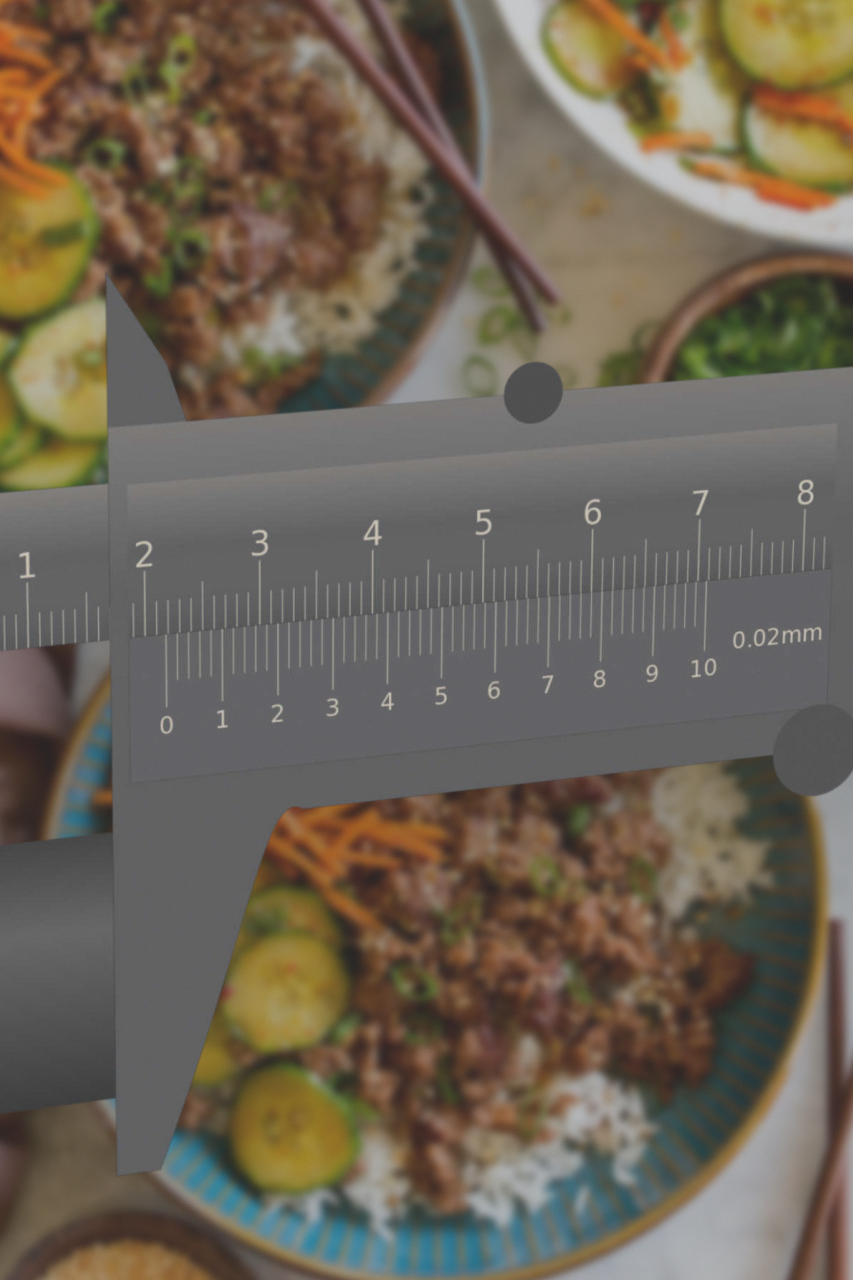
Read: 21.8 (mm)
